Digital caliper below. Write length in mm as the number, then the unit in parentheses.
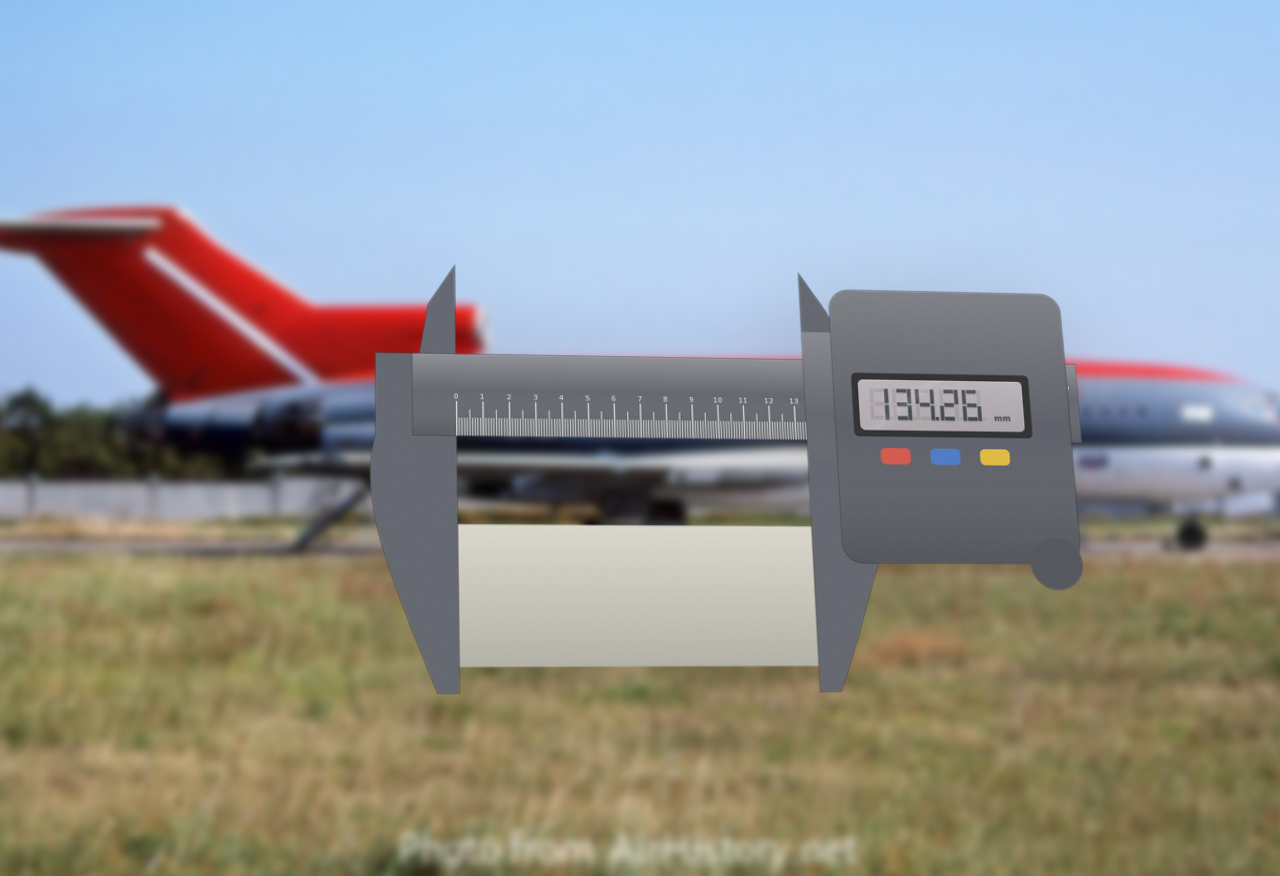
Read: 134.26 (mm)
